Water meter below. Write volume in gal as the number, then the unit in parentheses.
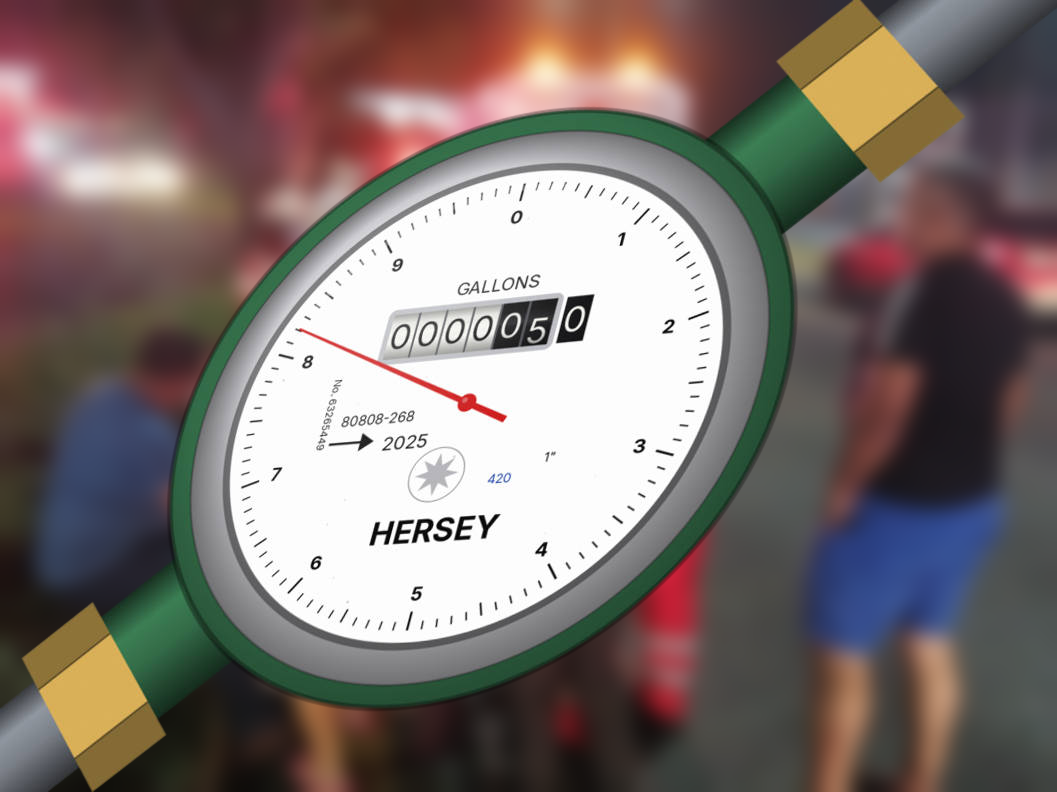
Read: 48.2 (gal)
